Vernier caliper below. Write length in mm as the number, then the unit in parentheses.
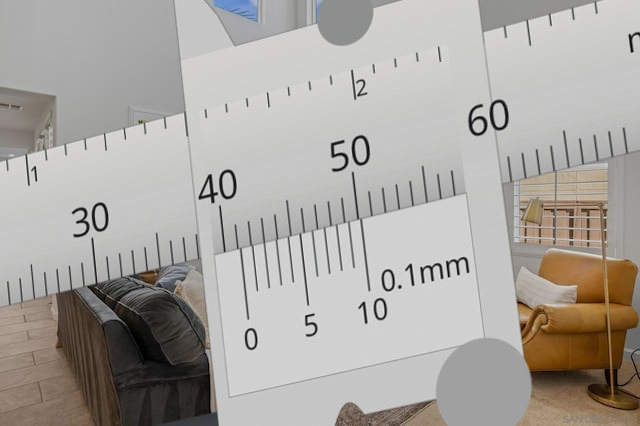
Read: 41.2 (mm)
